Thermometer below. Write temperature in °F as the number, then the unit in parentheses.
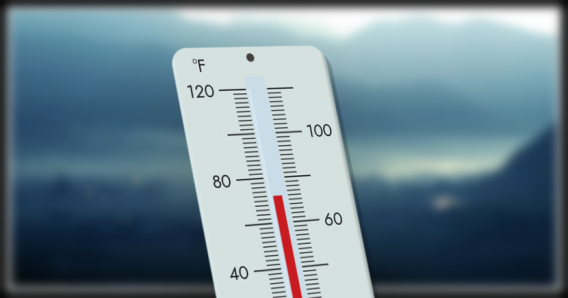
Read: 72 (°F)
